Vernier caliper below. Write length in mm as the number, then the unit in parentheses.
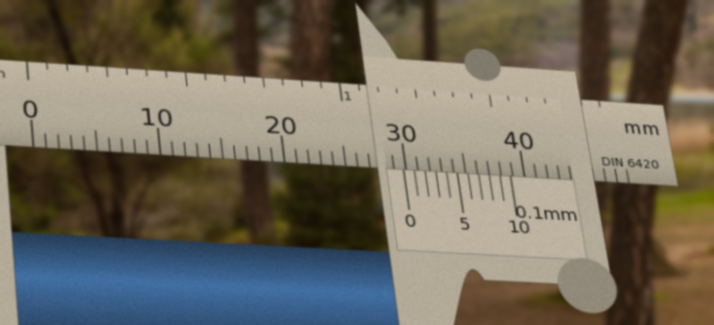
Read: 29.8 (mm)
